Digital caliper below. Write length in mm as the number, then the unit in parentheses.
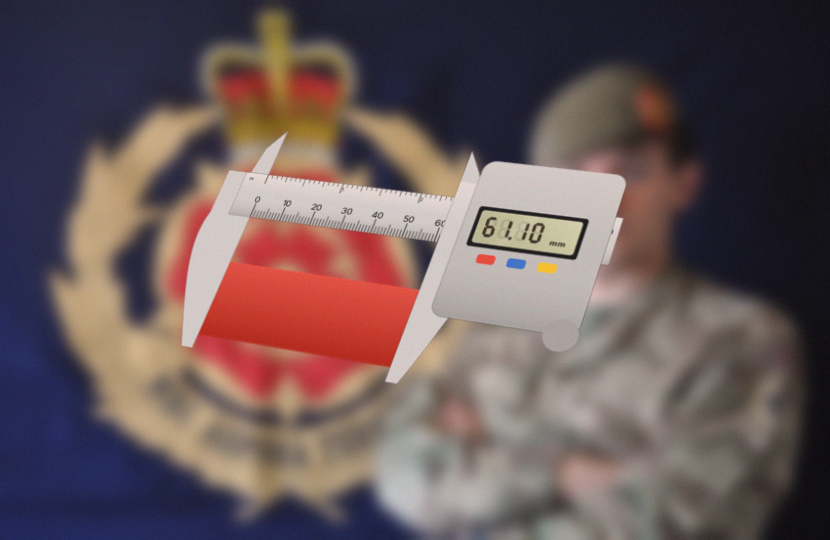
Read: 61.10 (mm)
